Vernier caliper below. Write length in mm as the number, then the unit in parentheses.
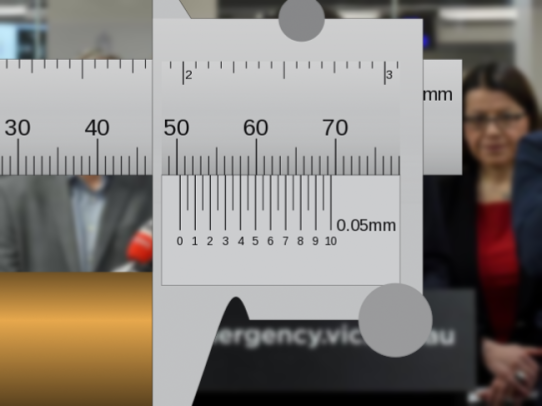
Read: 50.4 (mm)
